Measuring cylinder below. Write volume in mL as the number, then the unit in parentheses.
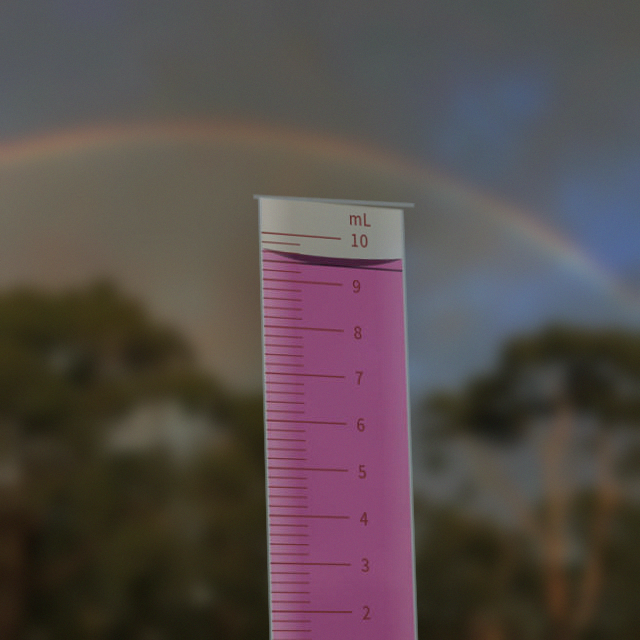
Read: 9.4 (mL)
